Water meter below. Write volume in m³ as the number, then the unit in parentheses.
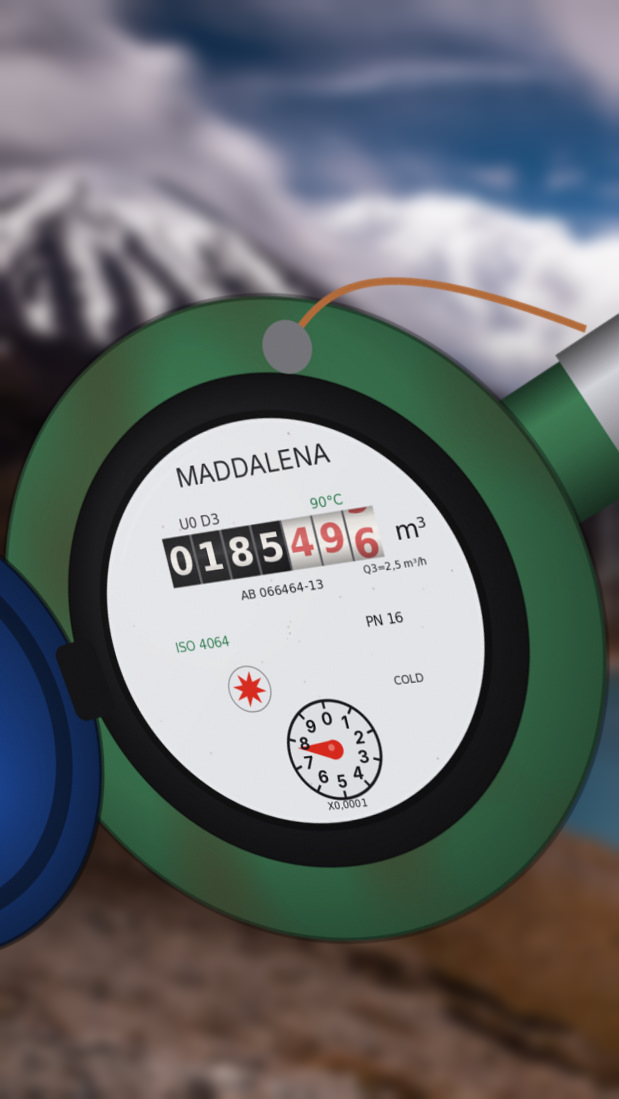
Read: 185.4957 (m³)
